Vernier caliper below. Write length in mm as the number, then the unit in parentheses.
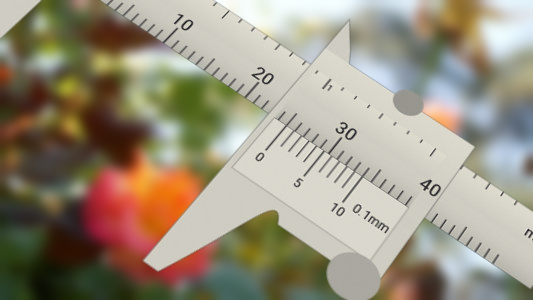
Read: 25.0 (mm)
